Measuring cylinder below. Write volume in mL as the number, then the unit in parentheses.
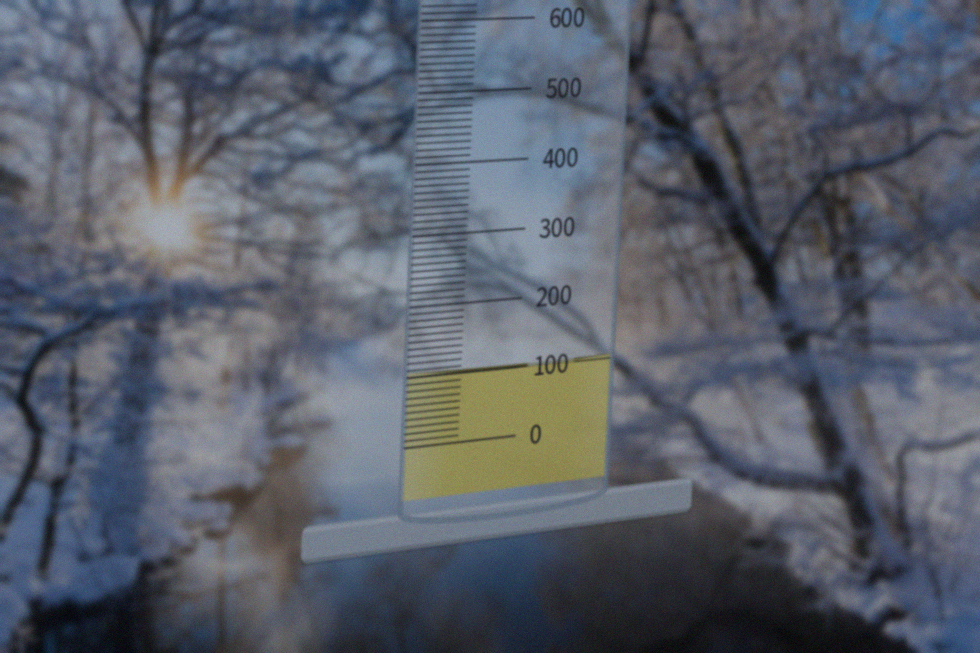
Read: 100 (mL)
